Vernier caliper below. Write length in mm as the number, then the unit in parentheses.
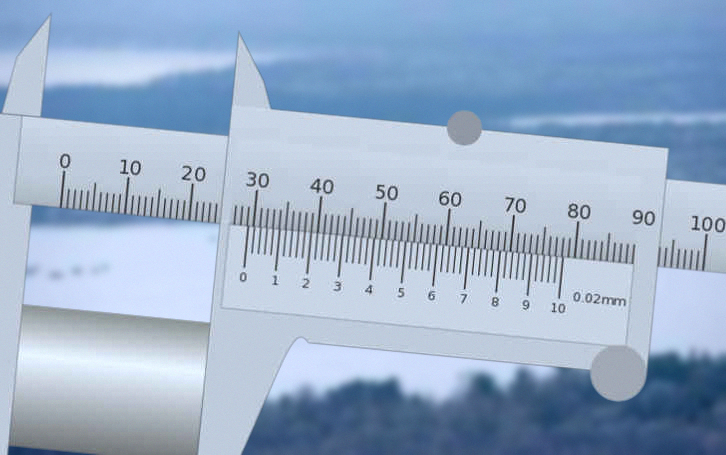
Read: 29.2 (mm)
